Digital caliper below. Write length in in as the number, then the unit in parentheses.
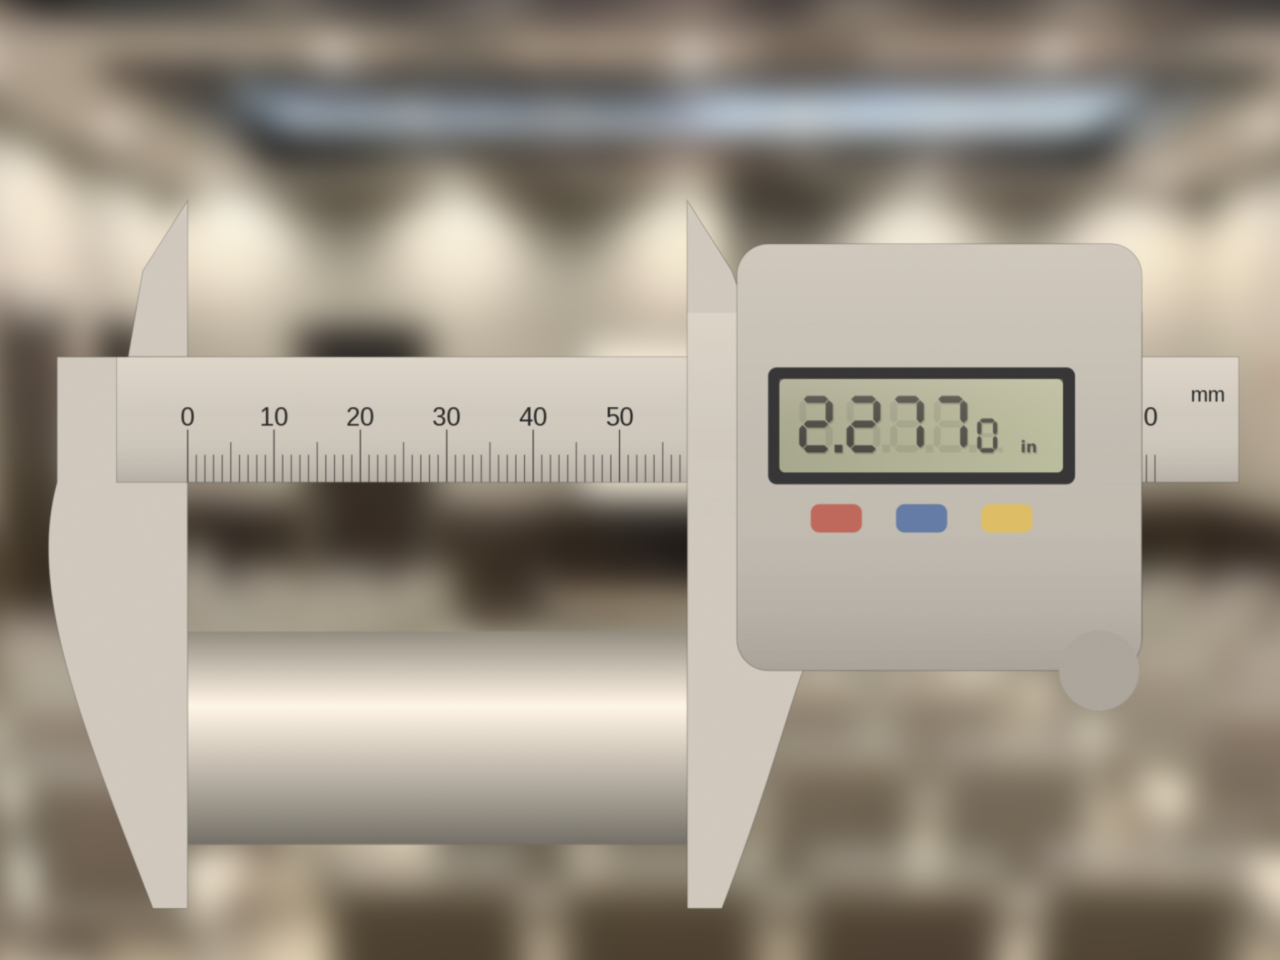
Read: 2.2770 (in)
